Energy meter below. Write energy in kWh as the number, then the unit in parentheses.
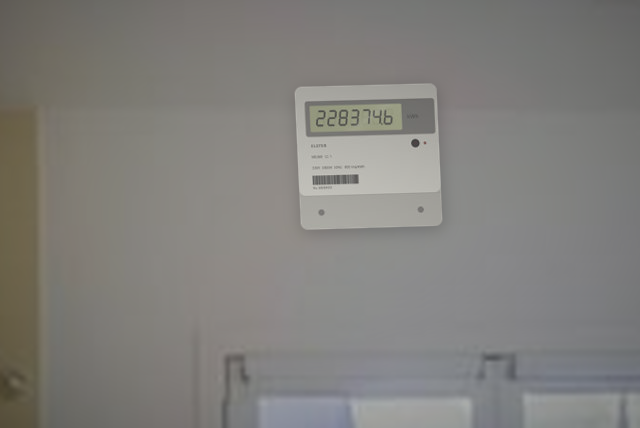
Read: 228374.6 (kWh)
